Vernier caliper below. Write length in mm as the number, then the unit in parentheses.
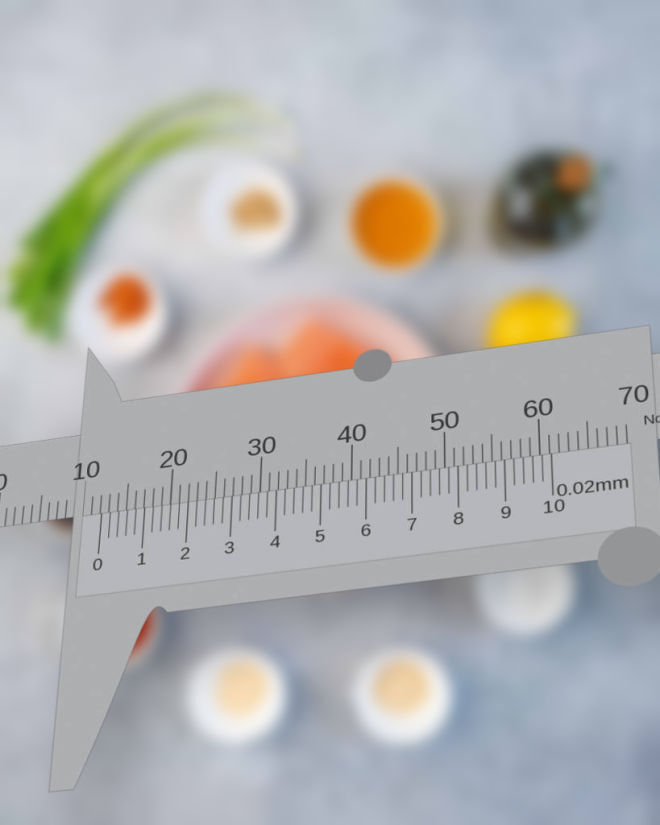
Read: 12.2 (mm)
